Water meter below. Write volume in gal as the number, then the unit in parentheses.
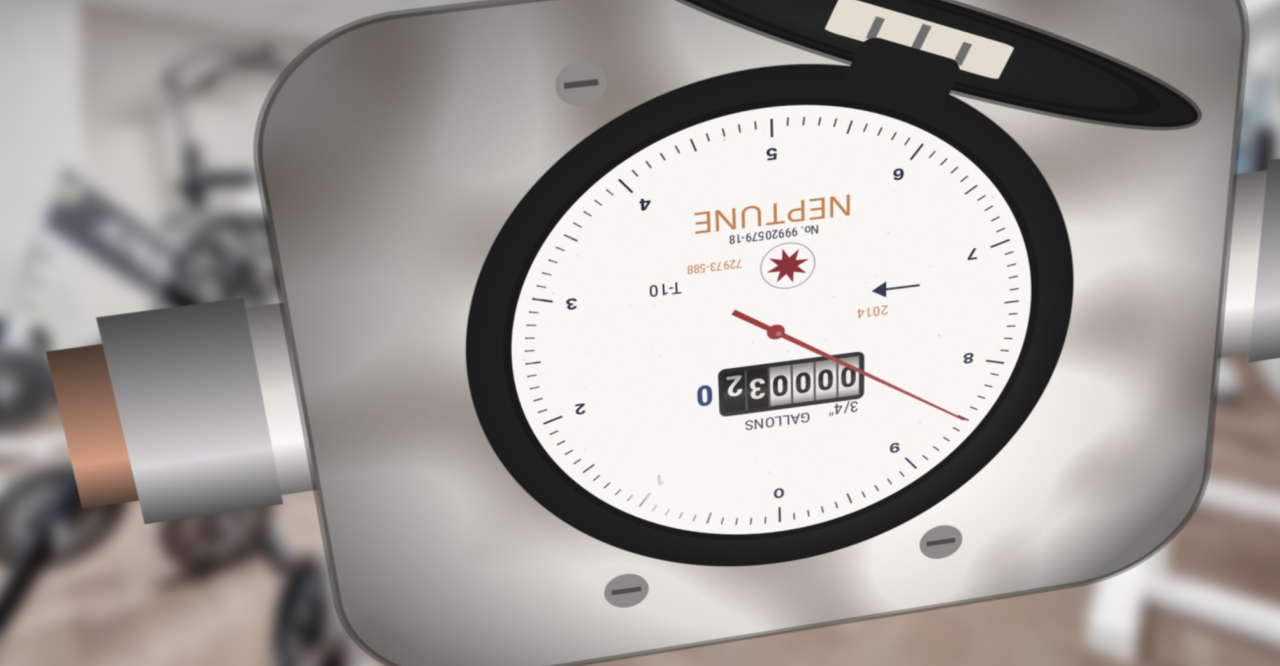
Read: 318.5 (gal)
